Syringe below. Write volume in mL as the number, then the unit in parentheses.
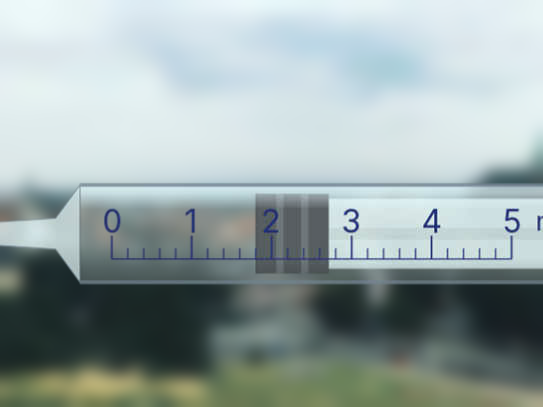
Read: 1.8 (mL)
